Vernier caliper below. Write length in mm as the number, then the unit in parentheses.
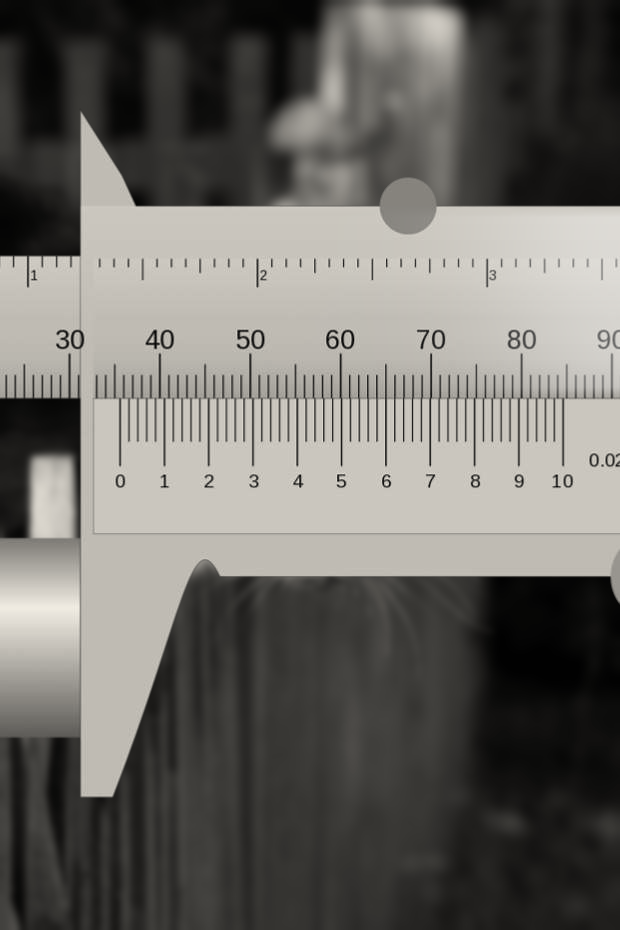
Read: 35.6 (mm)
